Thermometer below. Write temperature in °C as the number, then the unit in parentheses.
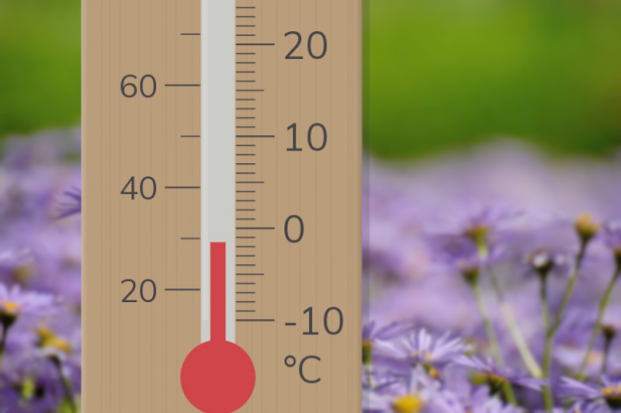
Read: -1.5 (°C)
